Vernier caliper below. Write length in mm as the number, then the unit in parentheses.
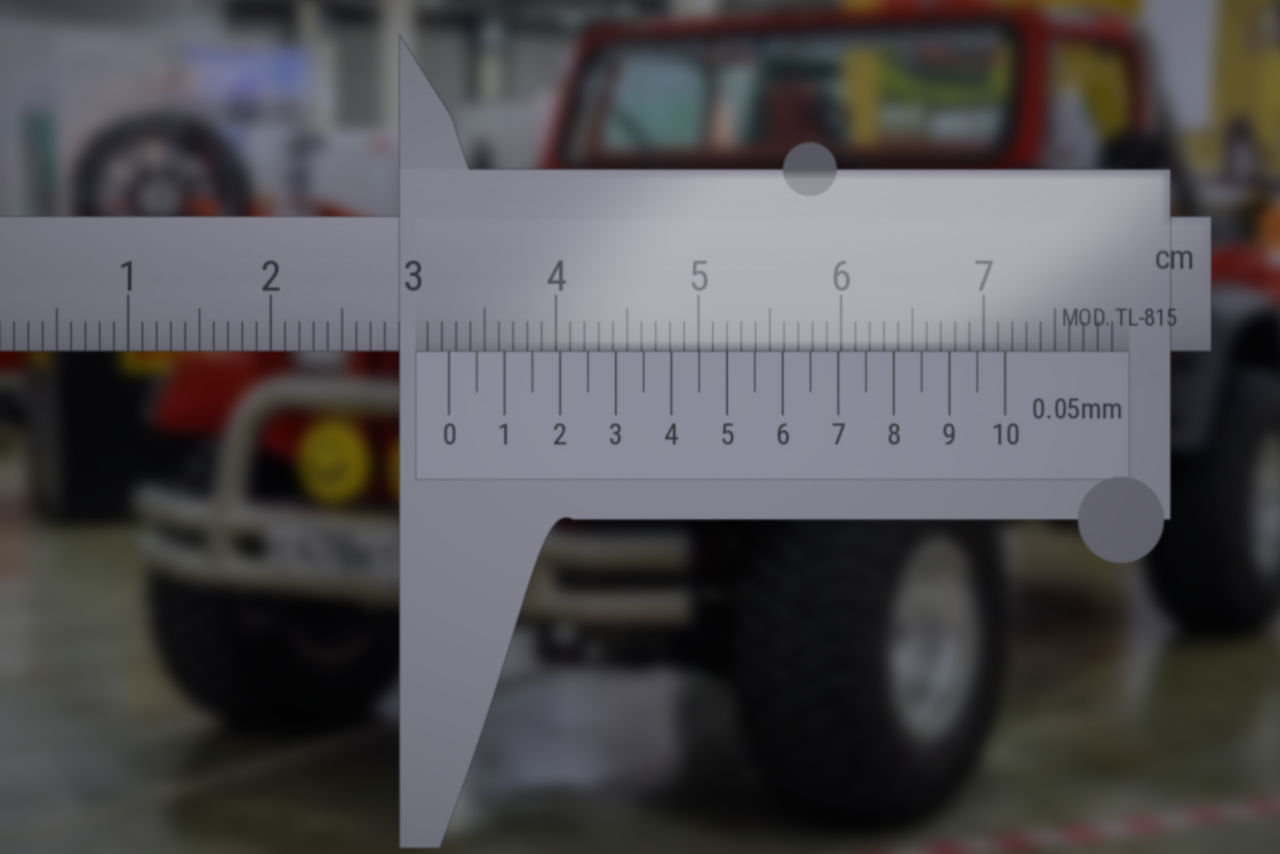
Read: 32.5 (mm)
